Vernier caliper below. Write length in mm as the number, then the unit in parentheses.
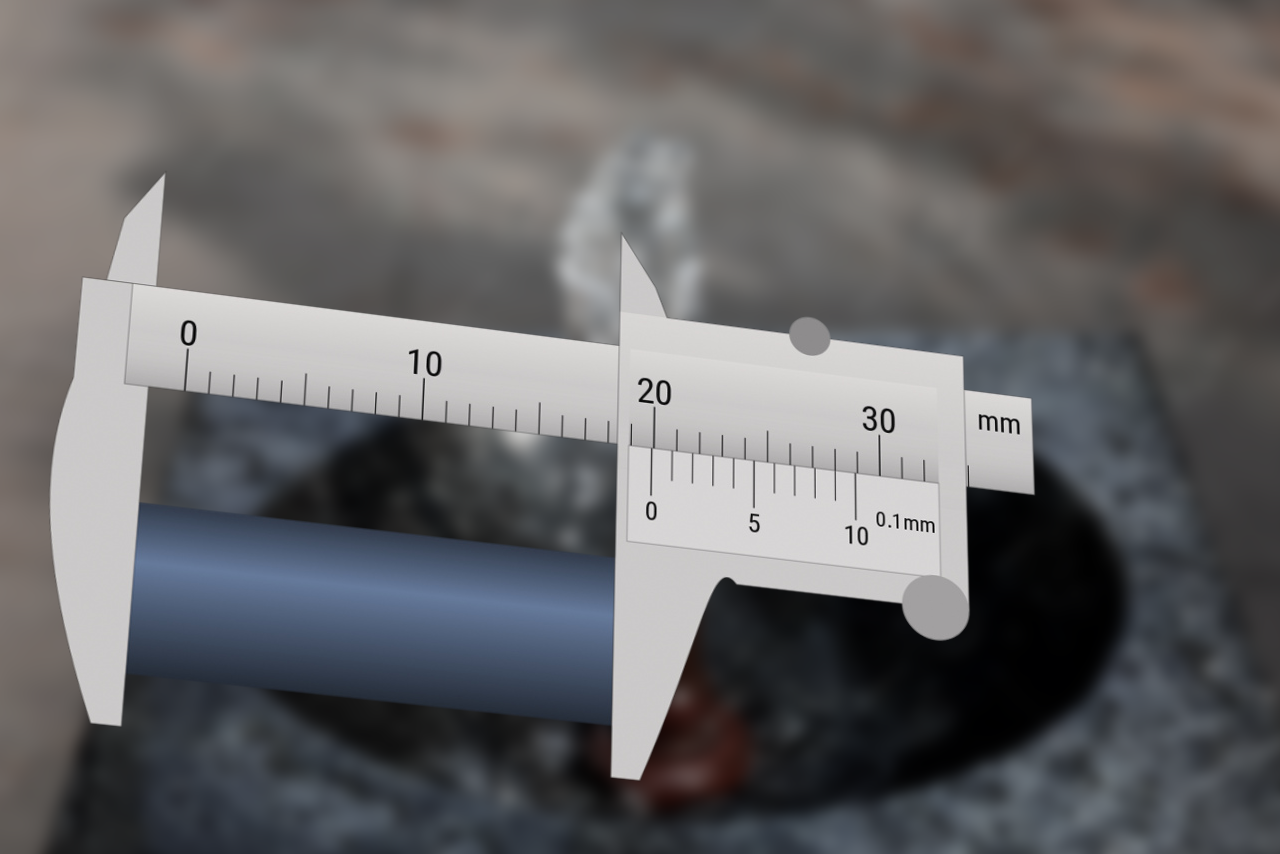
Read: 19.9 (mm)
